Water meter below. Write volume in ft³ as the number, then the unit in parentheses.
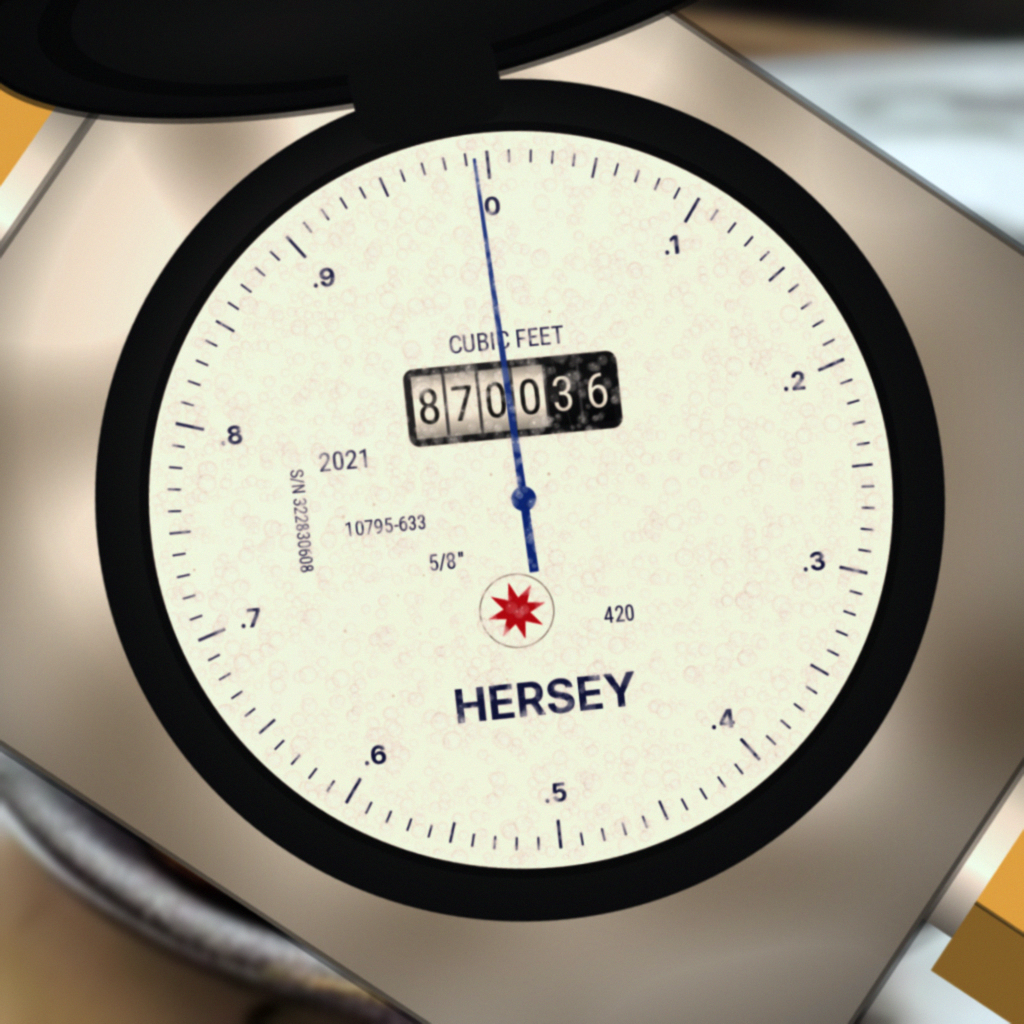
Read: 870035.99 (ft³)
